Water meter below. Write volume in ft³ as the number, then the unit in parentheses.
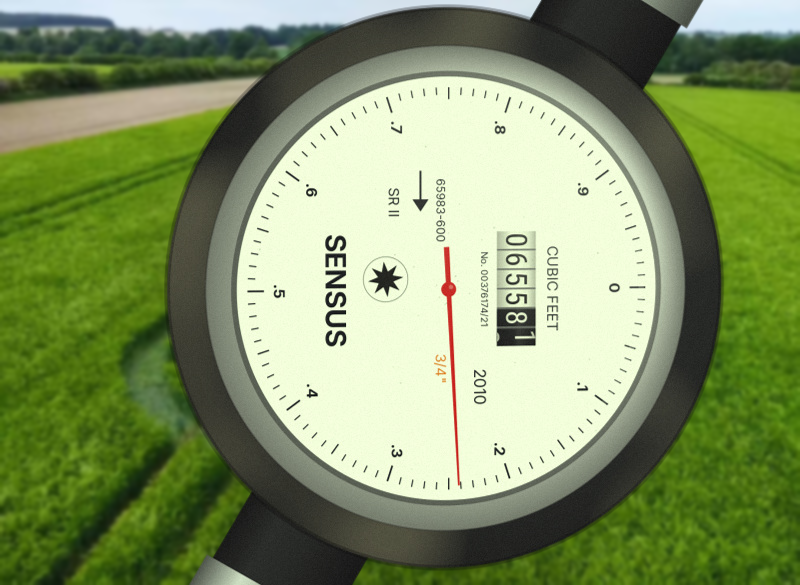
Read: 65581.24 (ft³)
